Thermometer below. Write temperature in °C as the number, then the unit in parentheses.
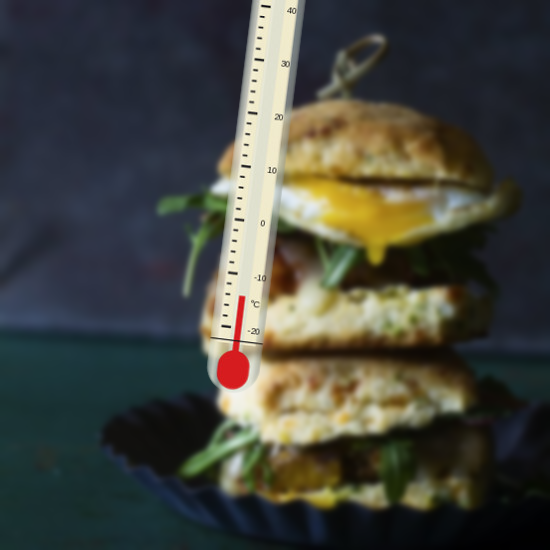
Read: -14 (°C)
